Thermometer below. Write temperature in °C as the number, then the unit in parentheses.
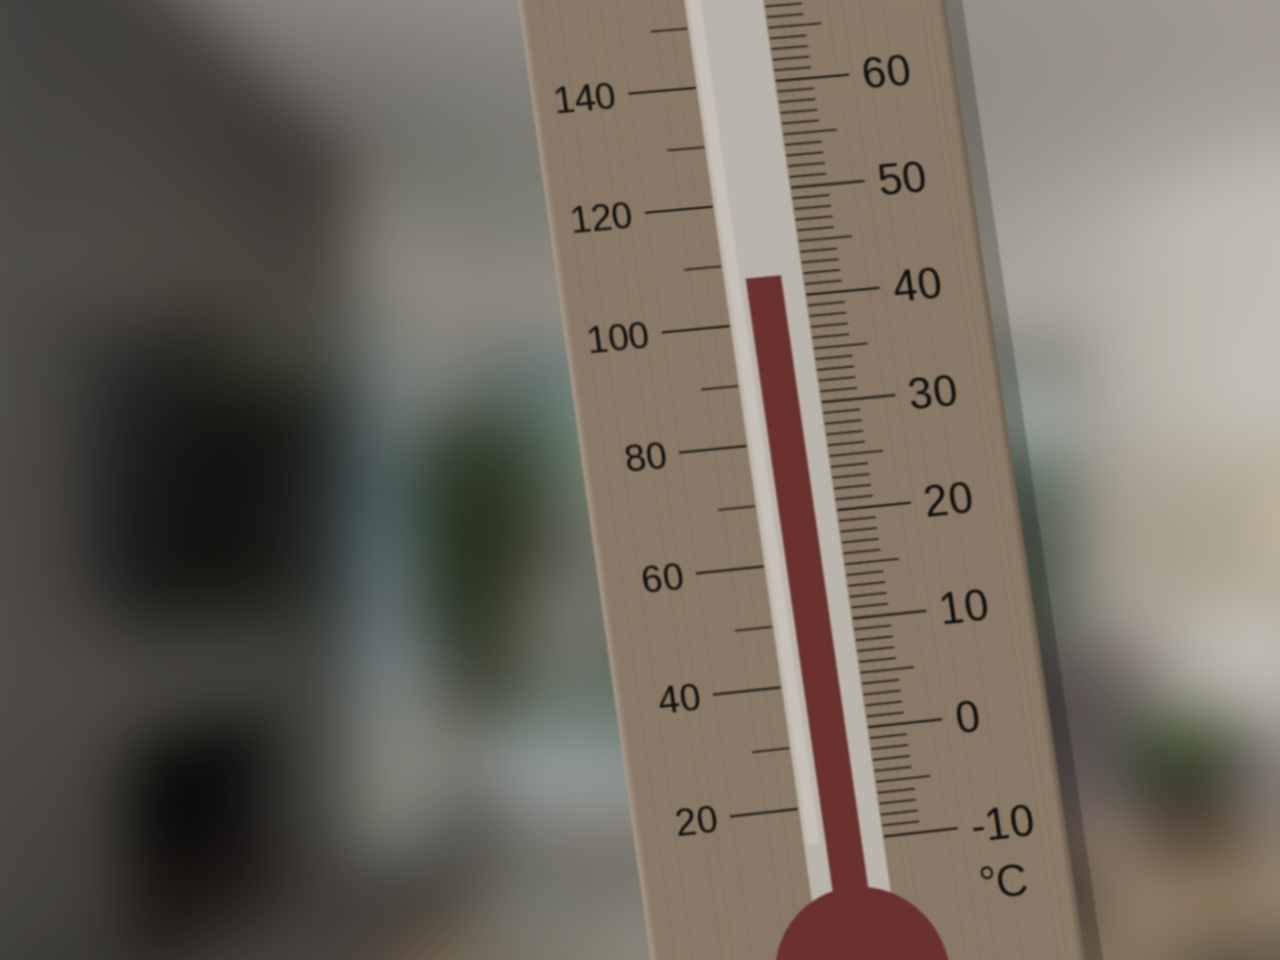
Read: 42 (°C)
